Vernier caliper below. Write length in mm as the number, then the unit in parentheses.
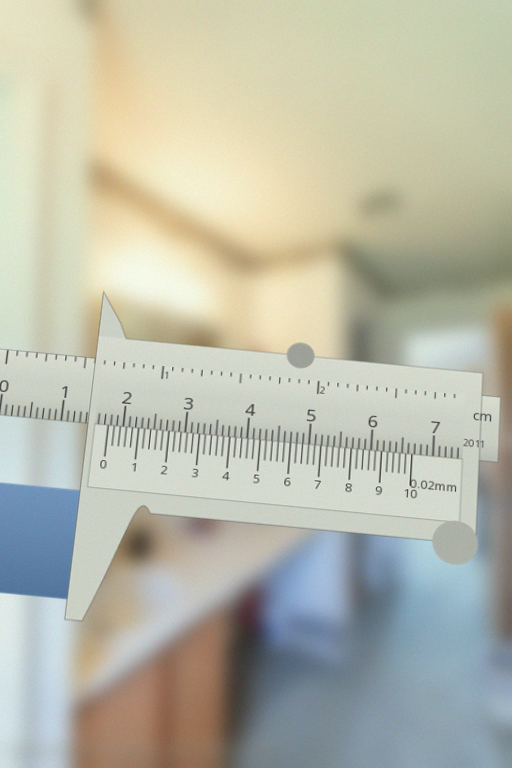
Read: 17.6 (mm)
